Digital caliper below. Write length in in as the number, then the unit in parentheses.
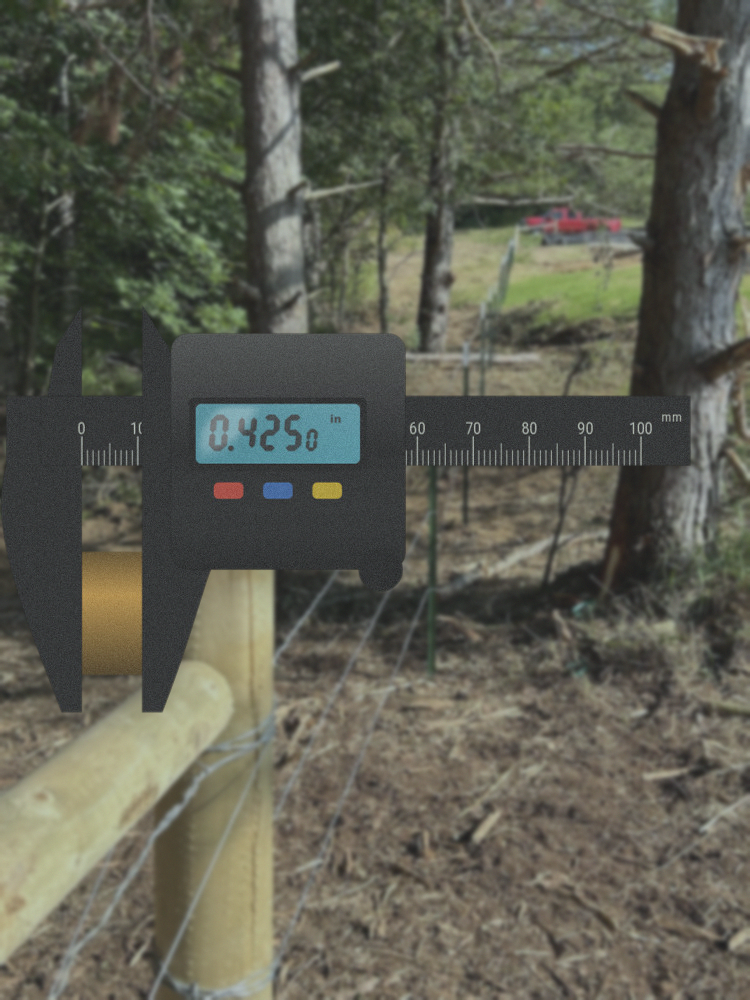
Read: 0.4250 (in)
